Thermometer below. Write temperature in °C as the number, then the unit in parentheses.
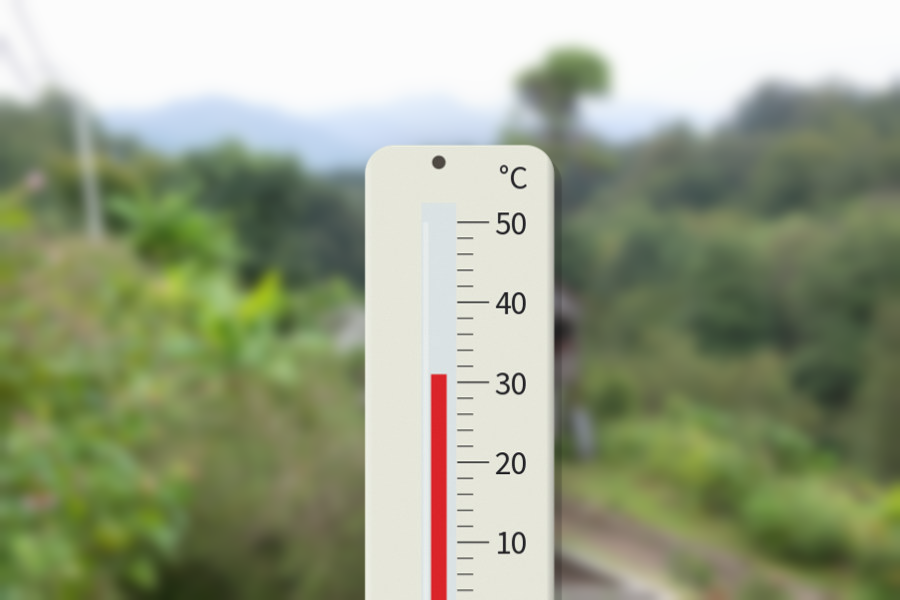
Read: 31 (°C)
